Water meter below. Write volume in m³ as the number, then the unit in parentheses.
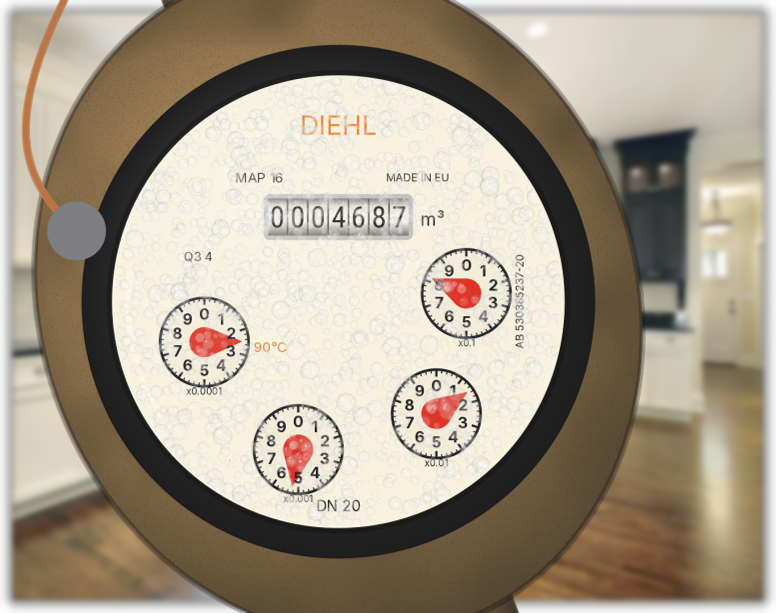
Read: 4687.8152 (m³)
